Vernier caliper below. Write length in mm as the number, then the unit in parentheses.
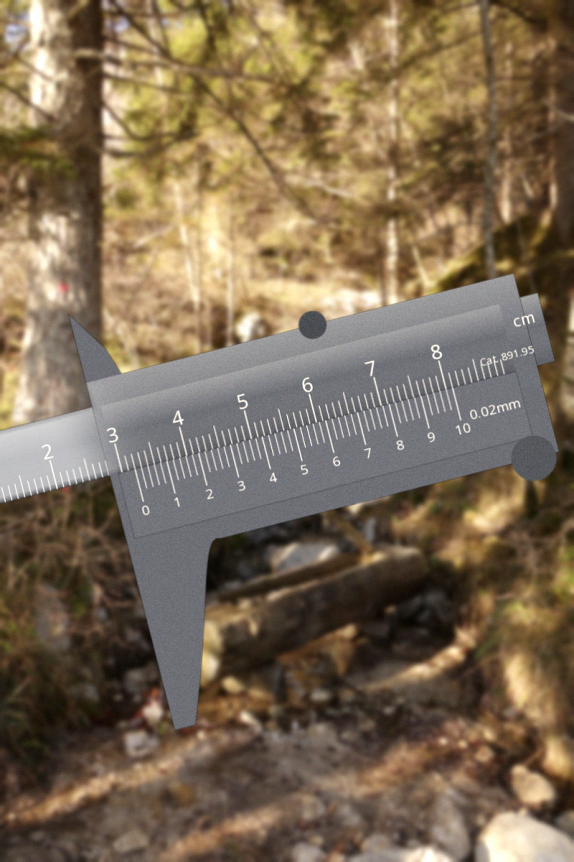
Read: 32.0 (mm)
